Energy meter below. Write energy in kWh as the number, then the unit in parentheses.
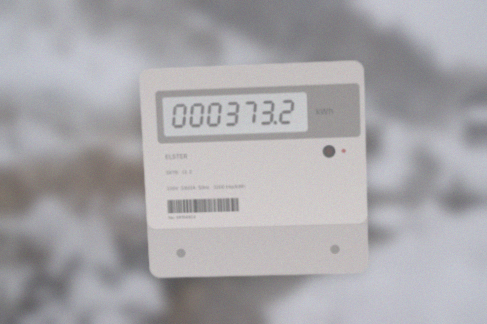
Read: 373.2 (kWh)
